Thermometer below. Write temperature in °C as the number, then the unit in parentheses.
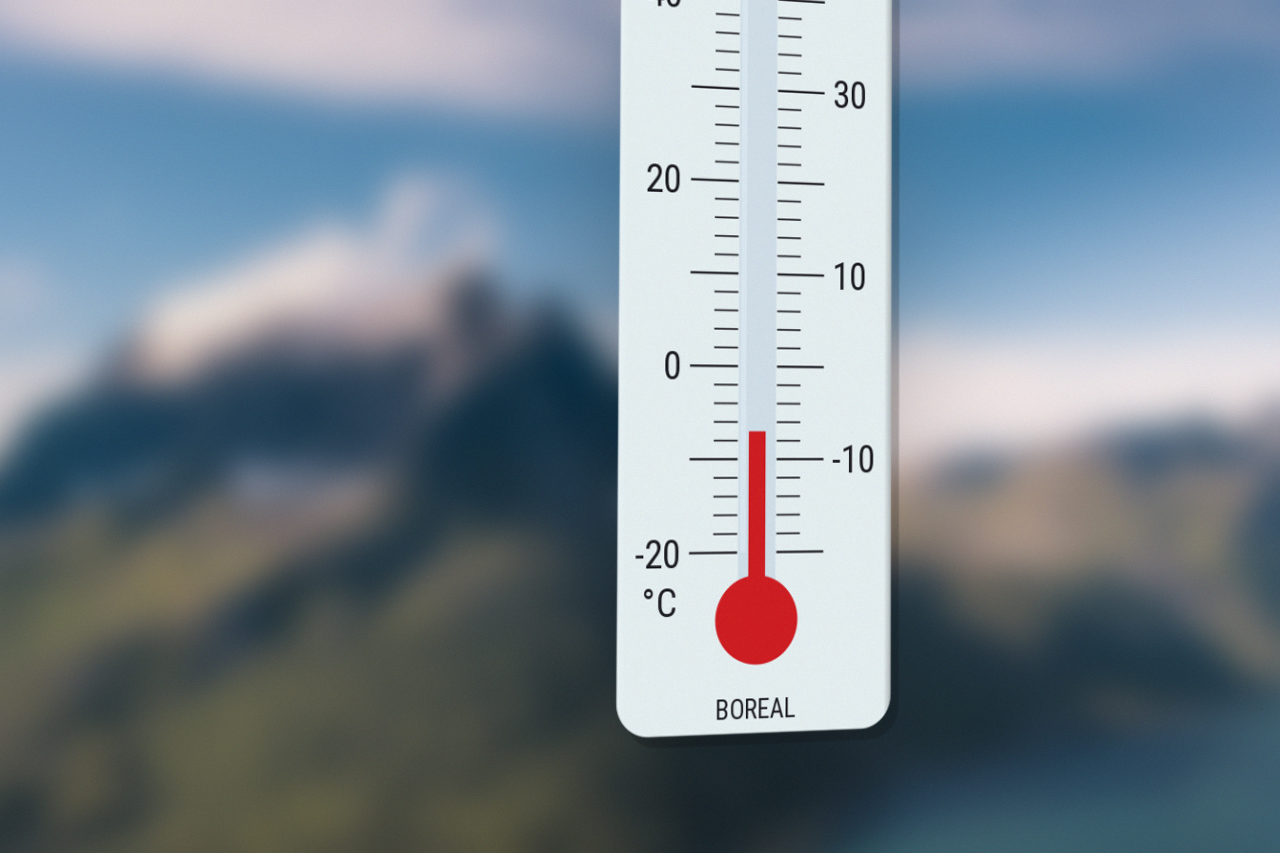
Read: -7 (°C)
